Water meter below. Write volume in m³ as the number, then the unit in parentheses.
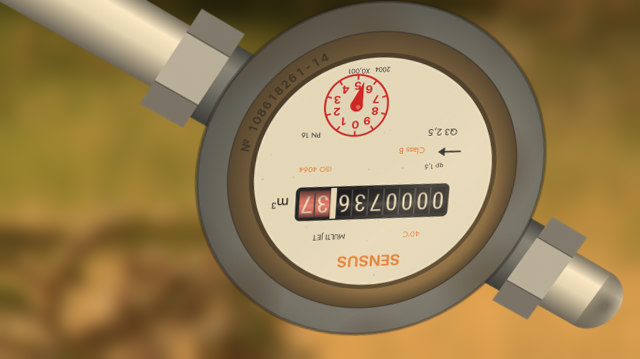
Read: 736.375 (m³)
